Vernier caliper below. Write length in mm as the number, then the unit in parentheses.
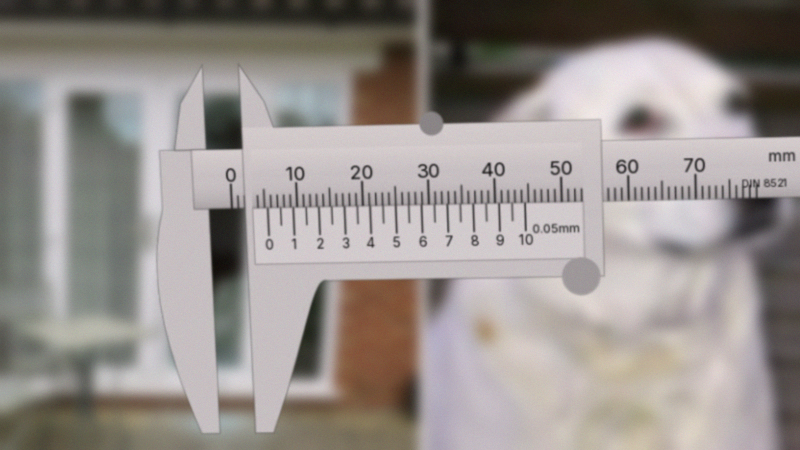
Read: 5.5 (mm)
